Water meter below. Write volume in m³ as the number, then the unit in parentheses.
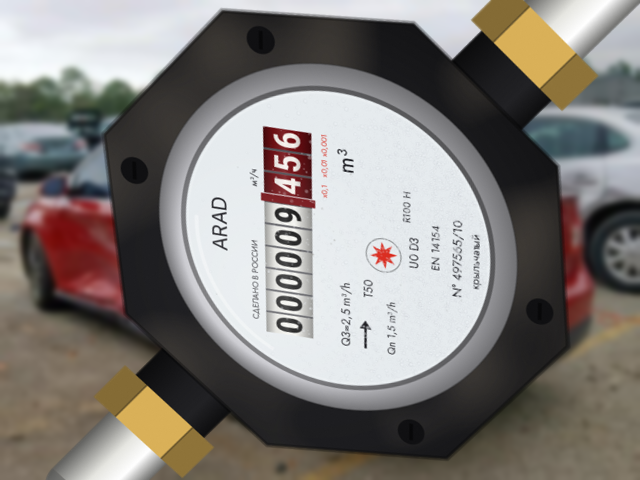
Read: 9.456 (m³)
